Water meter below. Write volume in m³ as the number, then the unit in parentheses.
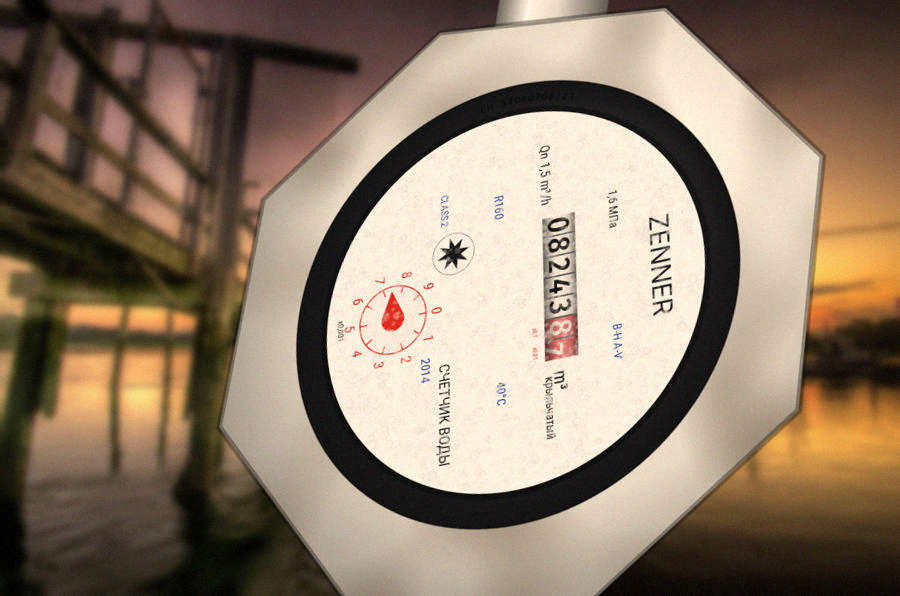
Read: 8243.867 (m³)
